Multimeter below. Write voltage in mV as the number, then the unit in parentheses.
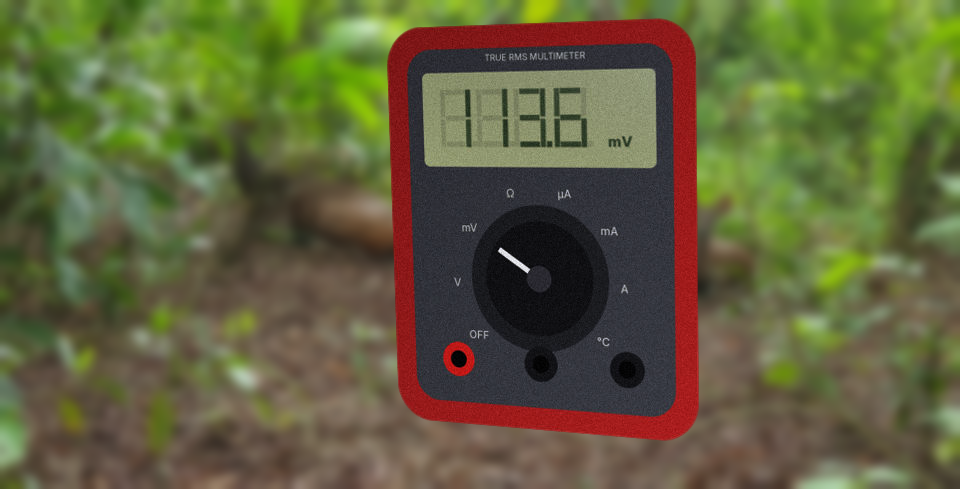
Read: 113.6 (mV)
